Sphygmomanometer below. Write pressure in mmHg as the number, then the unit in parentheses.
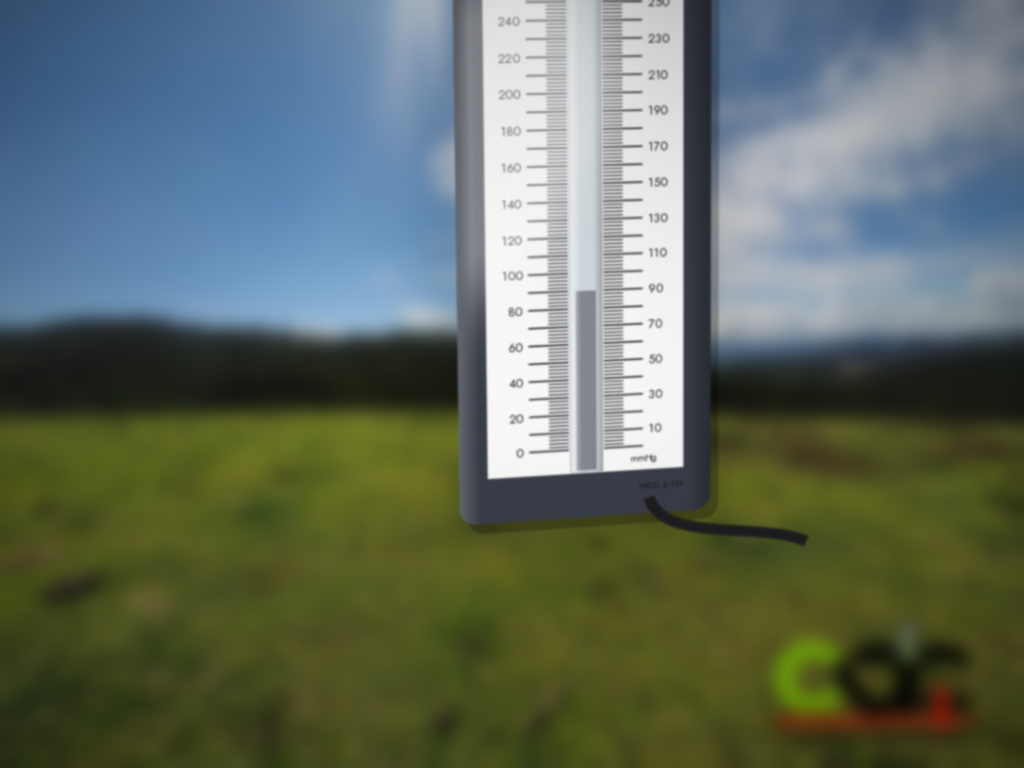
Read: 90 (mmHg)
